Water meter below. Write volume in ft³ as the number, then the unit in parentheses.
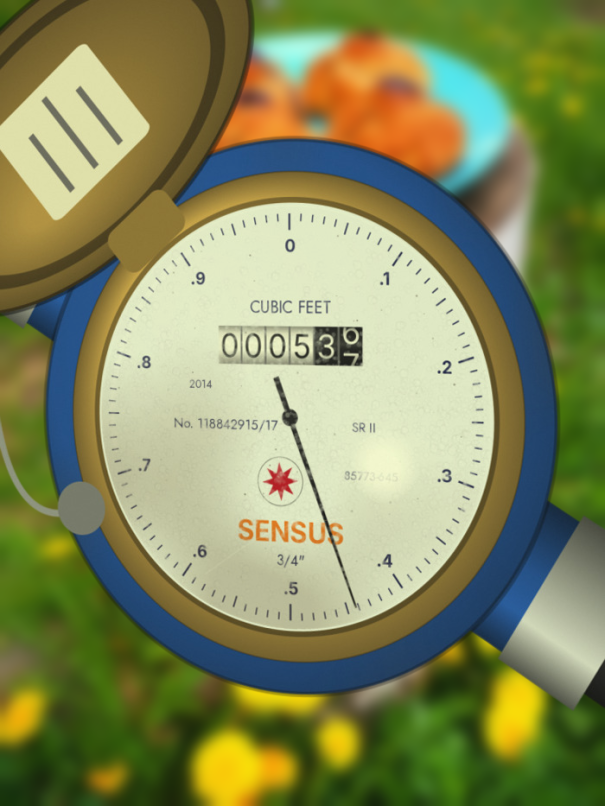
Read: 536.44 (ft³)
